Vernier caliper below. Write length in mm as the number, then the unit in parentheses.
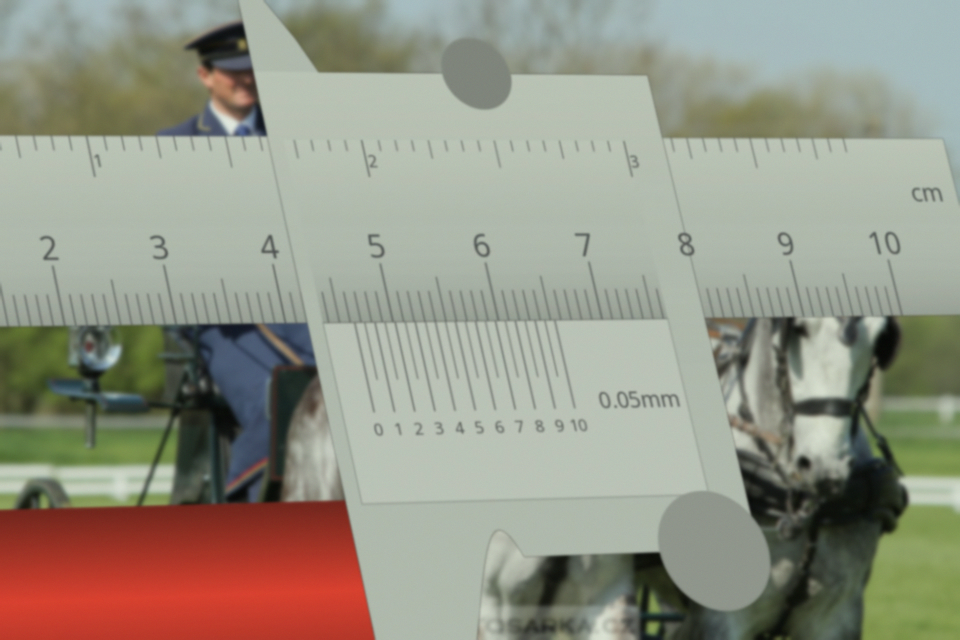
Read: 46.4 (mm)
